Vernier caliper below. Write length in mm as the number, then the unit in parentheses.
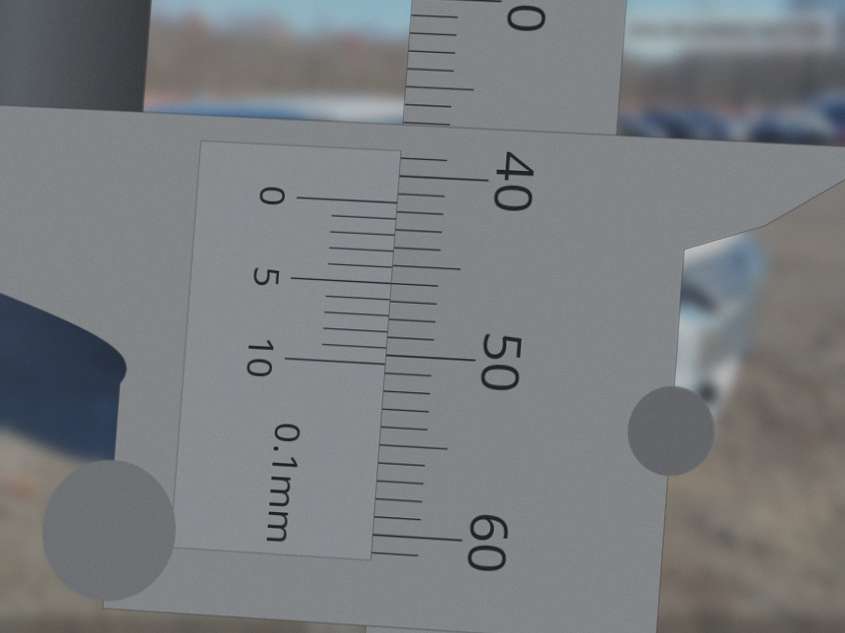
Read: 41.5 (mm)
